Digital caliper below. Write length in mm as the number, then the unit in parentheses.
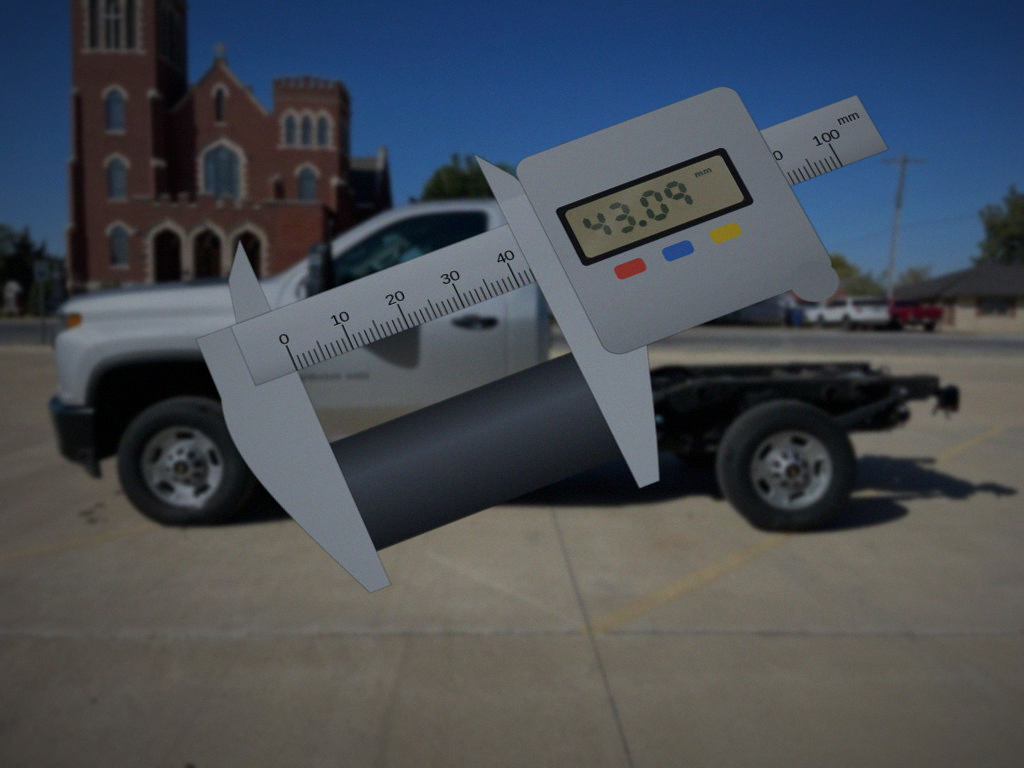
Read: 43.09 (mm)
